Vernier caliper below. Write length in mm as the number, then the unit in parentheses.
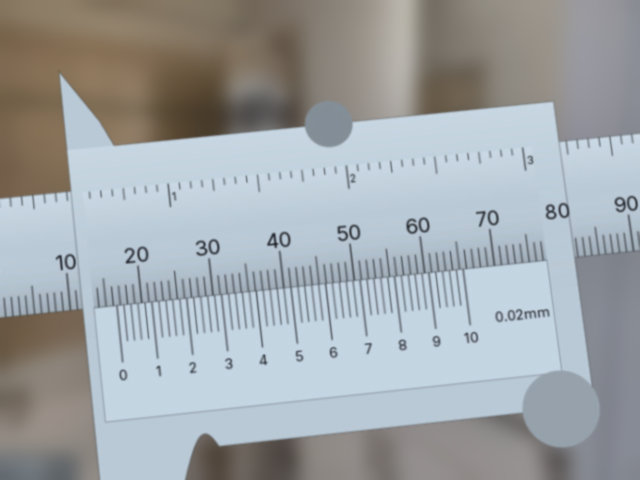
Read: 16.5 (mm)
